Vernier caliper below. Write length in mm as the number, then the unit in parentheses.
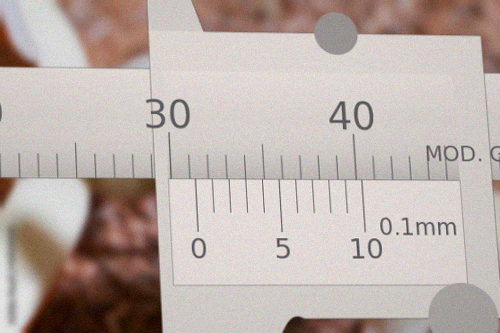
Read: 31.3 (mm)
